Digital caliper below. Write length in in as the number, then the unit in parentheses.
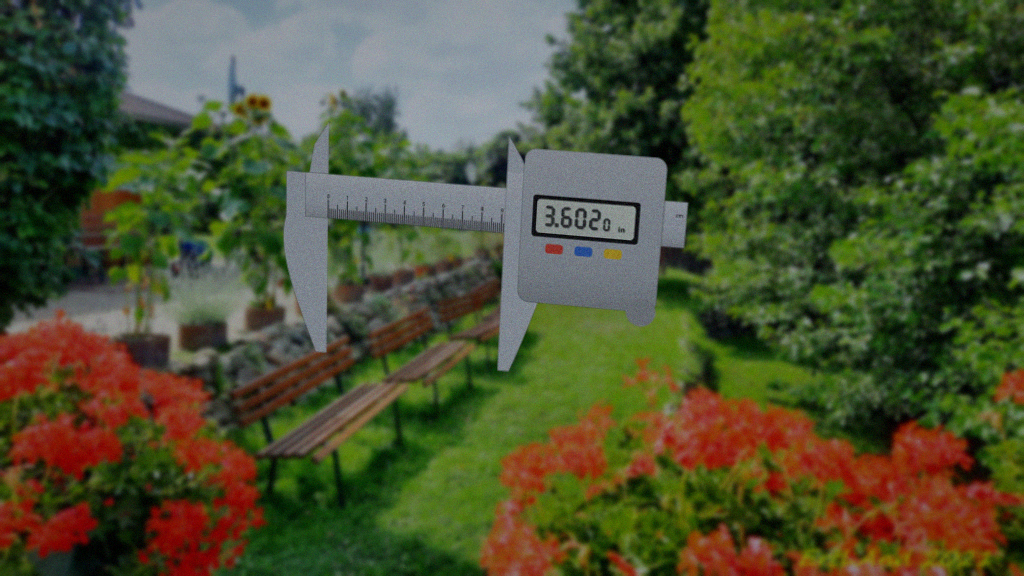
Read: 3.6020 (in)
